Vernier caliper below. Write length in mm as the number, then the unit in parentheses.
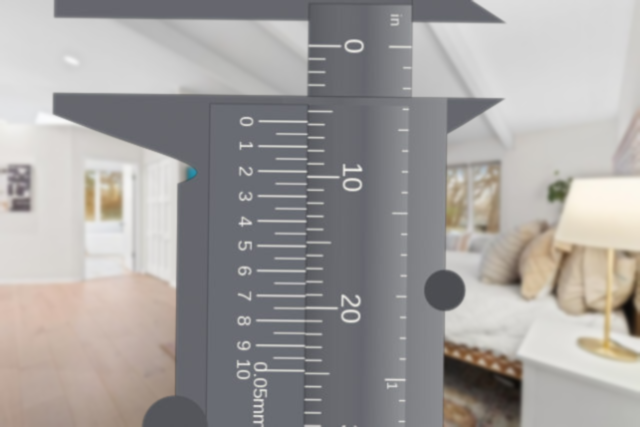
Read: 5.8 (mm)
